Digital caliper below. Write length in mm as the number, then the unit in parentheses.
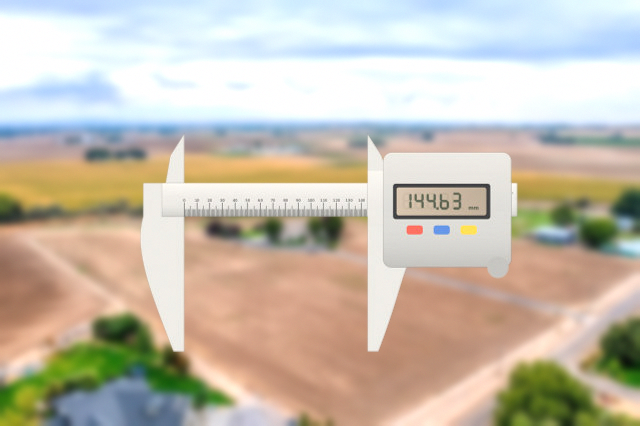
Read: 144.63 (mm)
